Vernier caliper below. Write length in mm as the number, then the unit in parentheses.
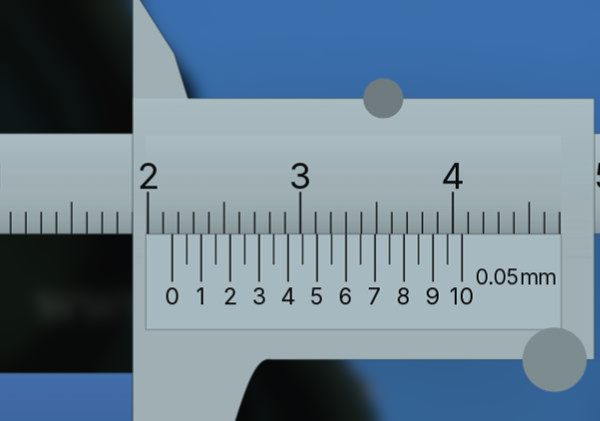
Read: 21.6 (mm)
